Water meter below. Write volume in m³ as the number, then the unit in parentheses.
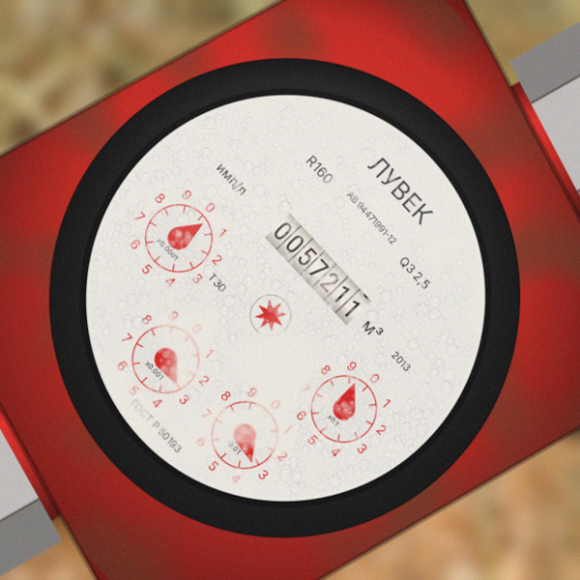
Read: 57210.9330 (m³)
